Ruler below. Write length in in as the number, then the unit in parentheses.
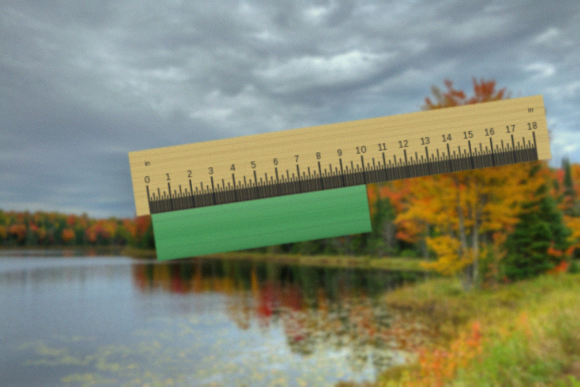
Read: 10 (in)
